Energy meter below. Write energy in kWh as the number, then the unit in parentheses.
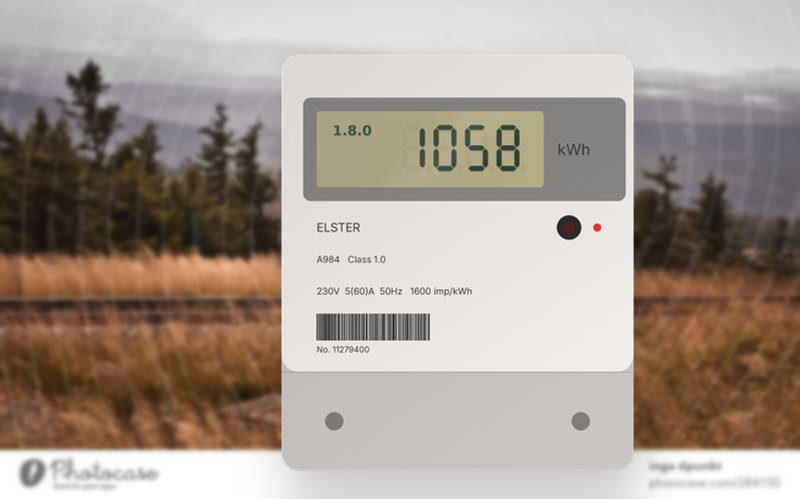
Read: 1058 (kWh)
